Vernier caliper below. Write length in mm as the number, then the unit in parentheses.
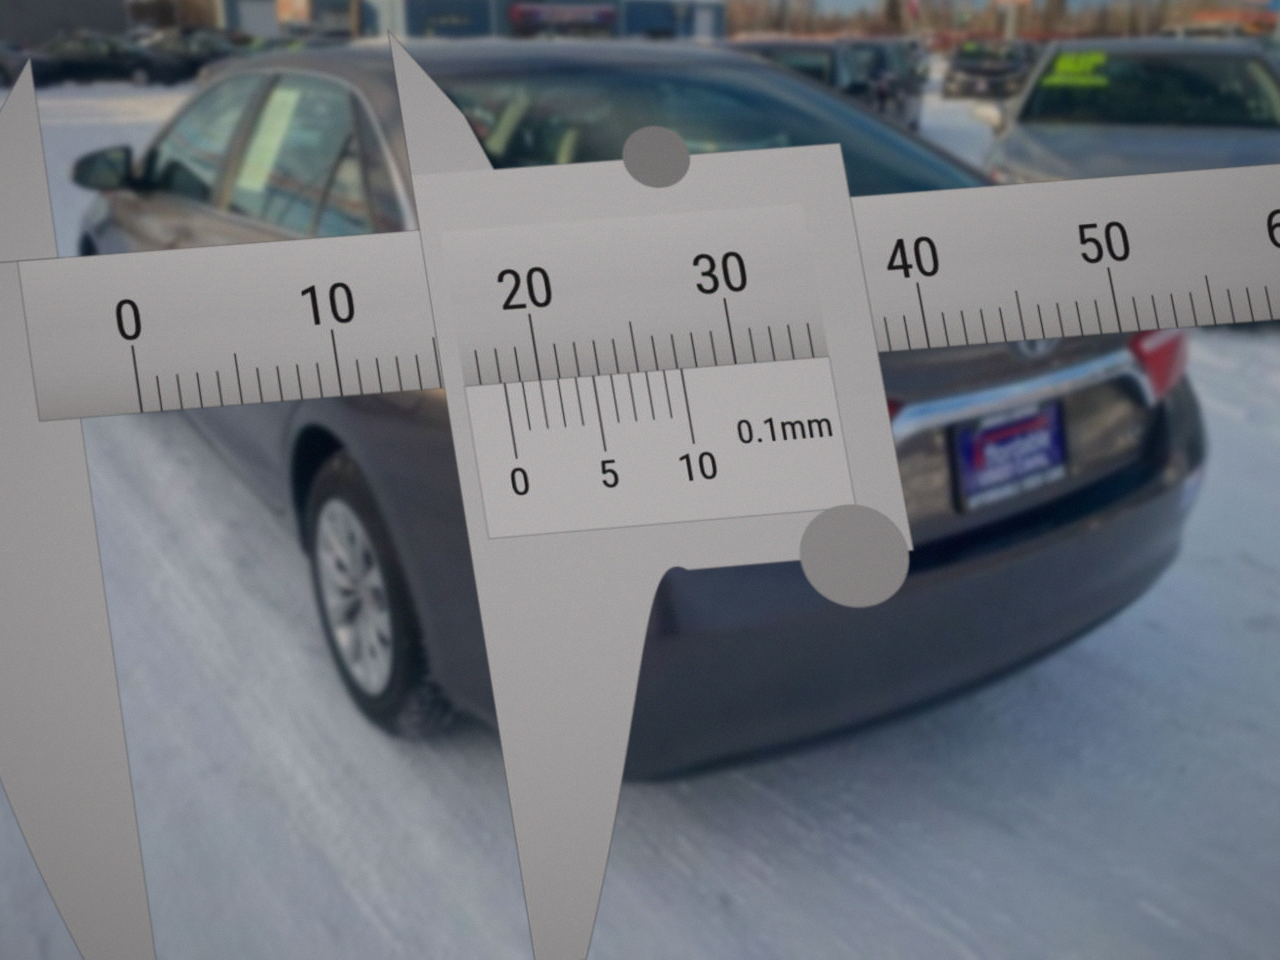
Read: 18.2 (mm)
